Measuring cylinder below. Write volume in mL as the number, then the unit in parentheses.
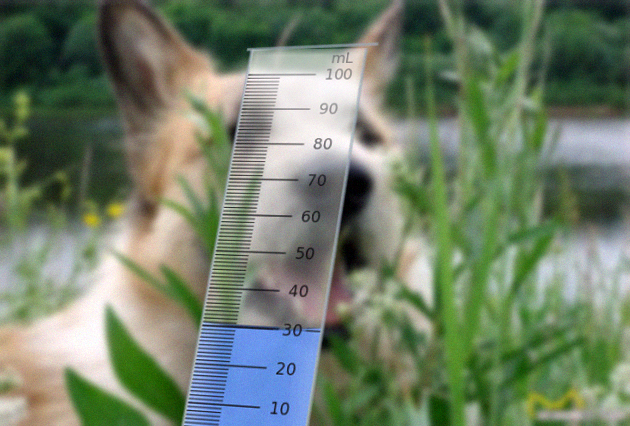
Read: 30 (mL)
